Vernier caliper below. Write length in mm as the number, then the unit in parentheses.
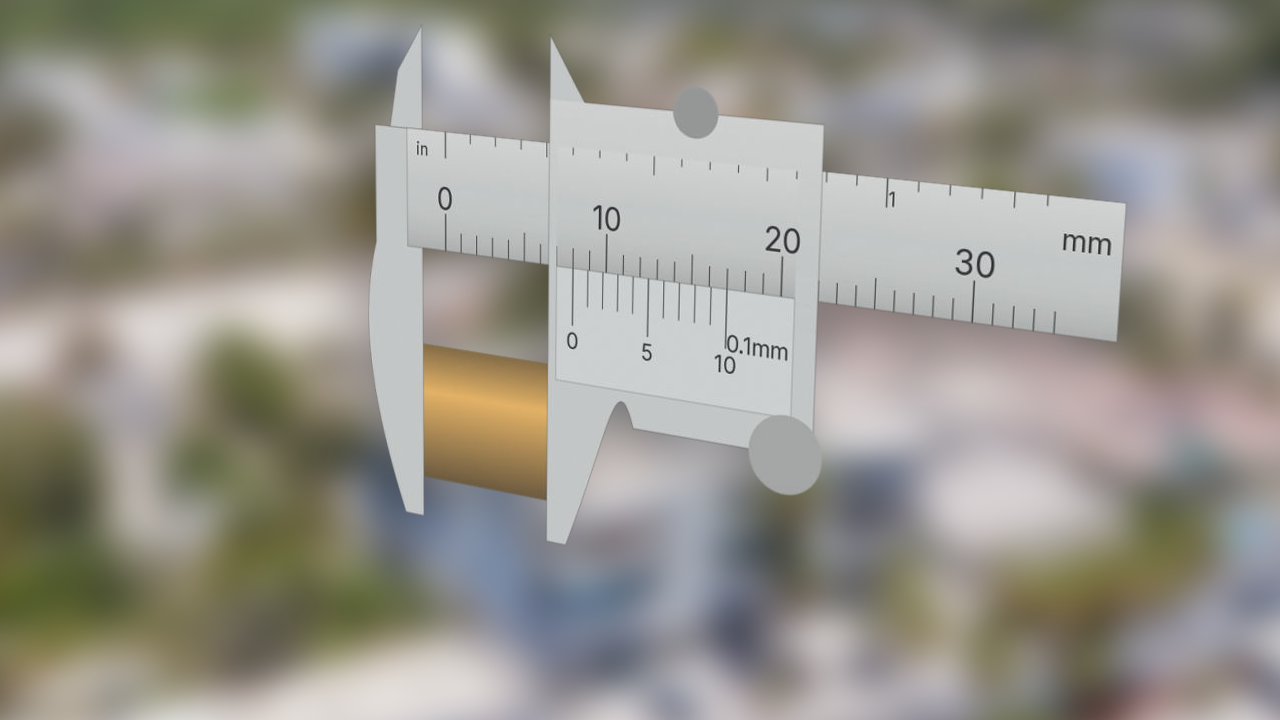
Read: 8.0 (mm)
